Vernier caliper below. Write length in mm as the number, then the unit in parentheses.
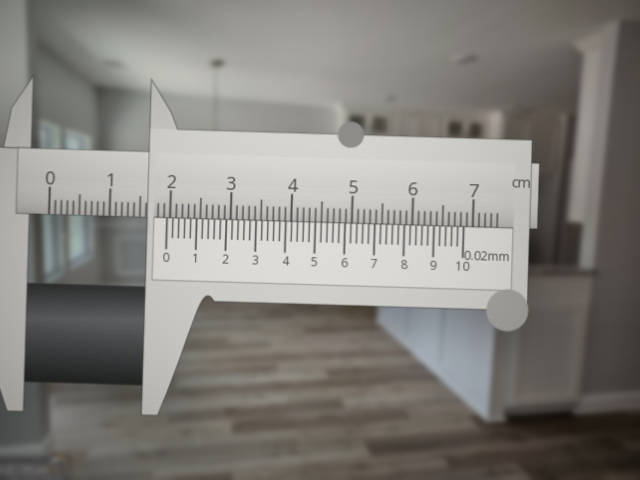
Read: 19.5 (mm)
